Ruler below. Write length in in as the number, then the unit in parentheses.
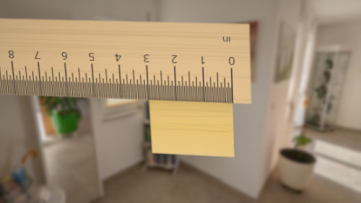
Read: 3 (in)
